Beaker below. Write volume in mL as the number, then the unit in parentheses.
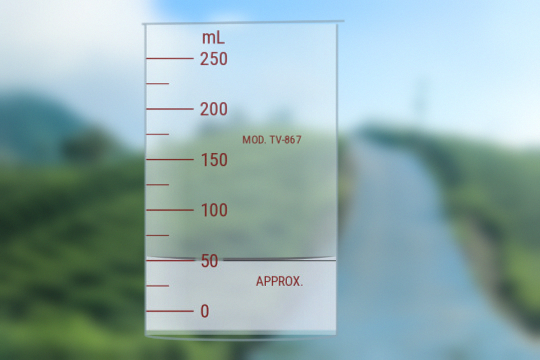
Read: 50 (mL)
